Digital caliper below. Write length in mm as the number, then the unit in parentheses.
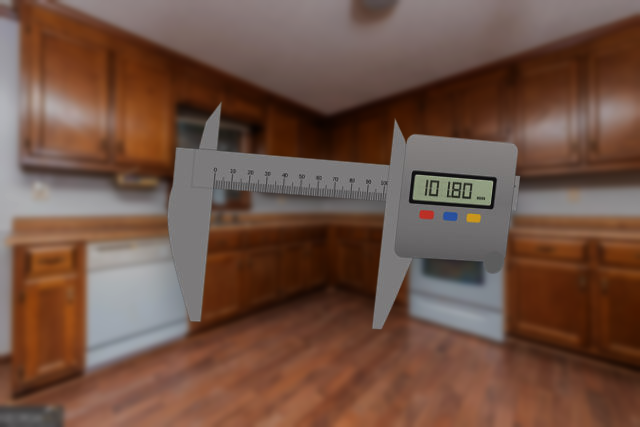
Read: 101.80 (mm)
